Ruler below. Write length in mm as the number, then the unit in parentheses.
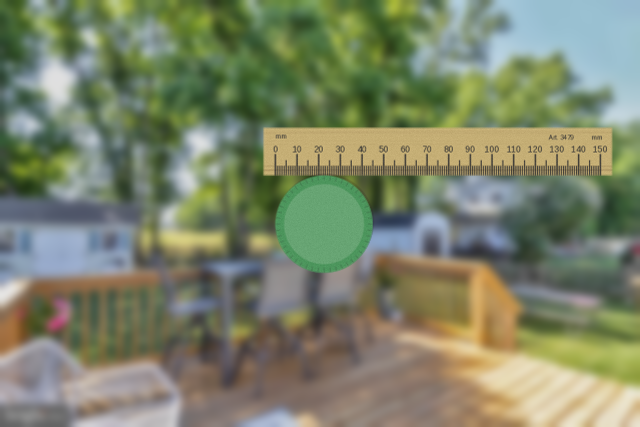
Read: 45 (mm)
